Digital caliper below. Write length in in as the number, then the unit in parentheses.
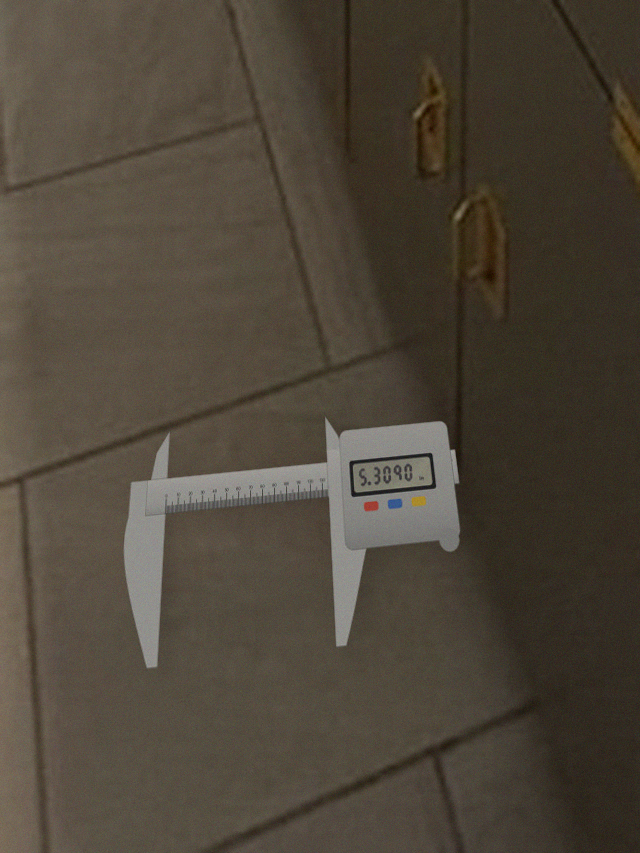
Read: 5.3090 (in)
